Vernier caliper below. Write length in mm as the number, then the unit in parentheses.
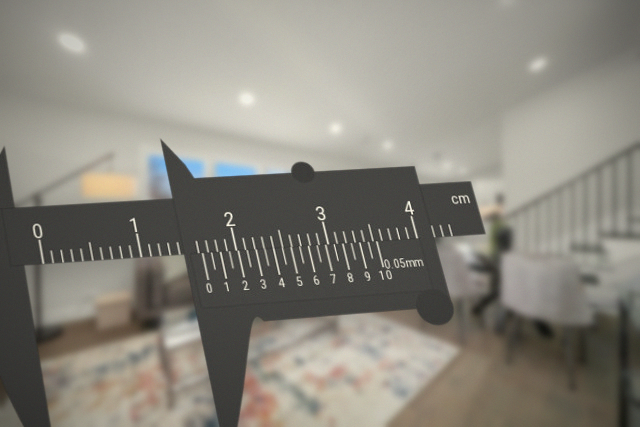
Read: 16.4 (mm)
